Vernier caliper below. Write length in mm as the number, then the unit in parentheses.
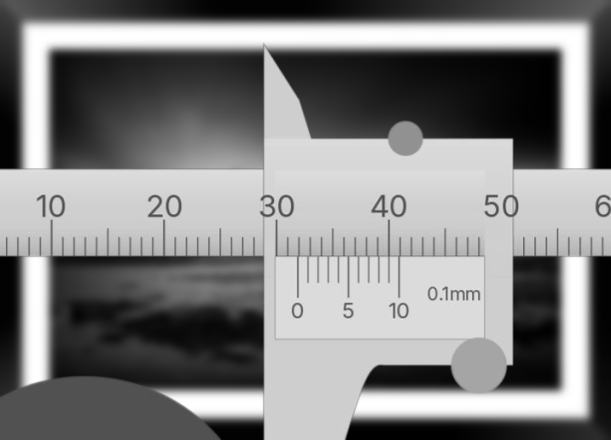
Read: 31.9 (mm)
